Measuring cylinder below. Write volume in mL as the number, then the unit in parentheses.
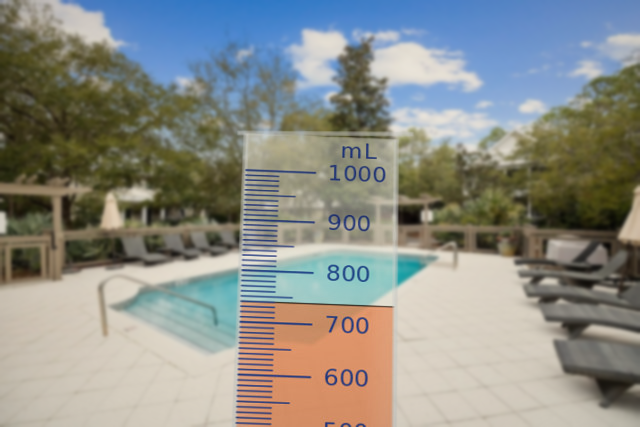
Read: 740 (mL)
